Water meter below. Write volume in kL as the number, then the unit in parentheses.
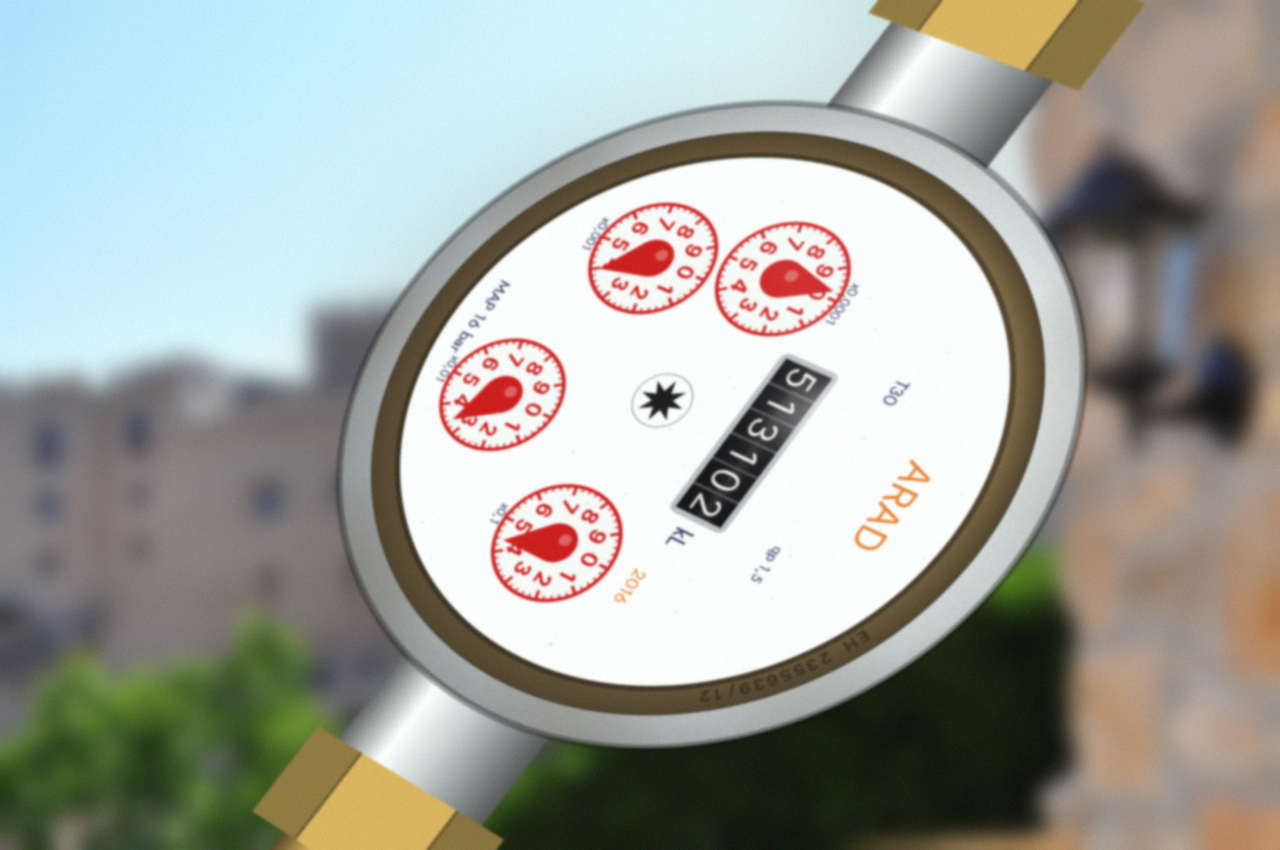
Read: 513102.4339 (kL)
